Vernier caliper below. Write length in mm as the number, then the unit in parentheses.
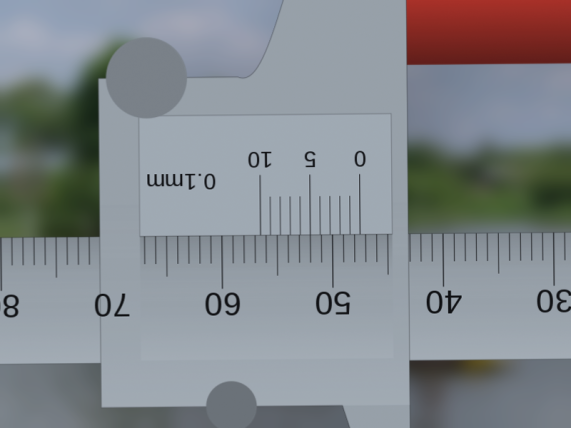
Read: 47.5 (mm)
